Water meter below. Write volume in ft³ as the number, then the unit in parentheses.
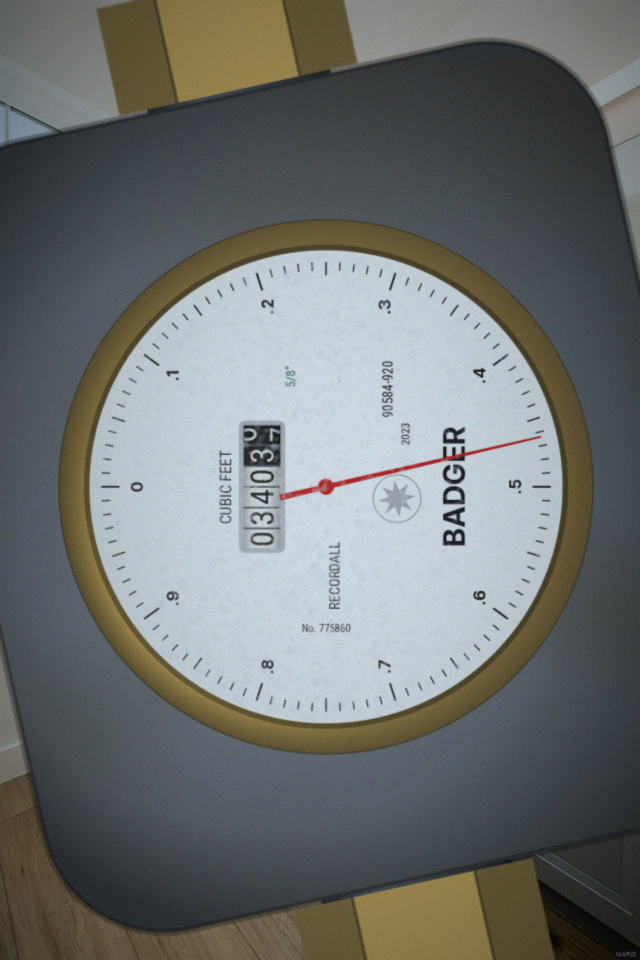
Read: 34036.46 (ft³)
